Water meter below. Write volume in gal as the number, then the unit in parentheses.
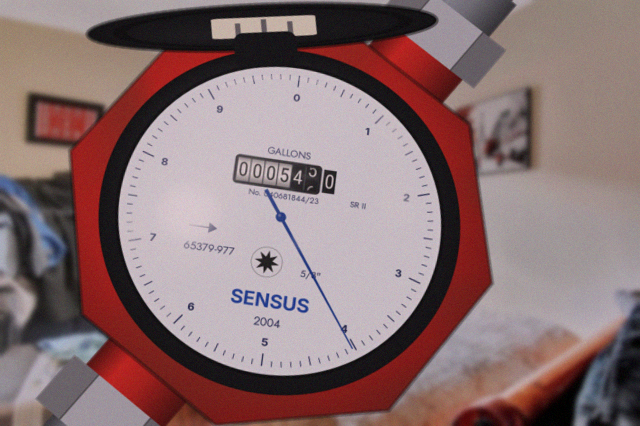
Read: 5454.0 (gal)
